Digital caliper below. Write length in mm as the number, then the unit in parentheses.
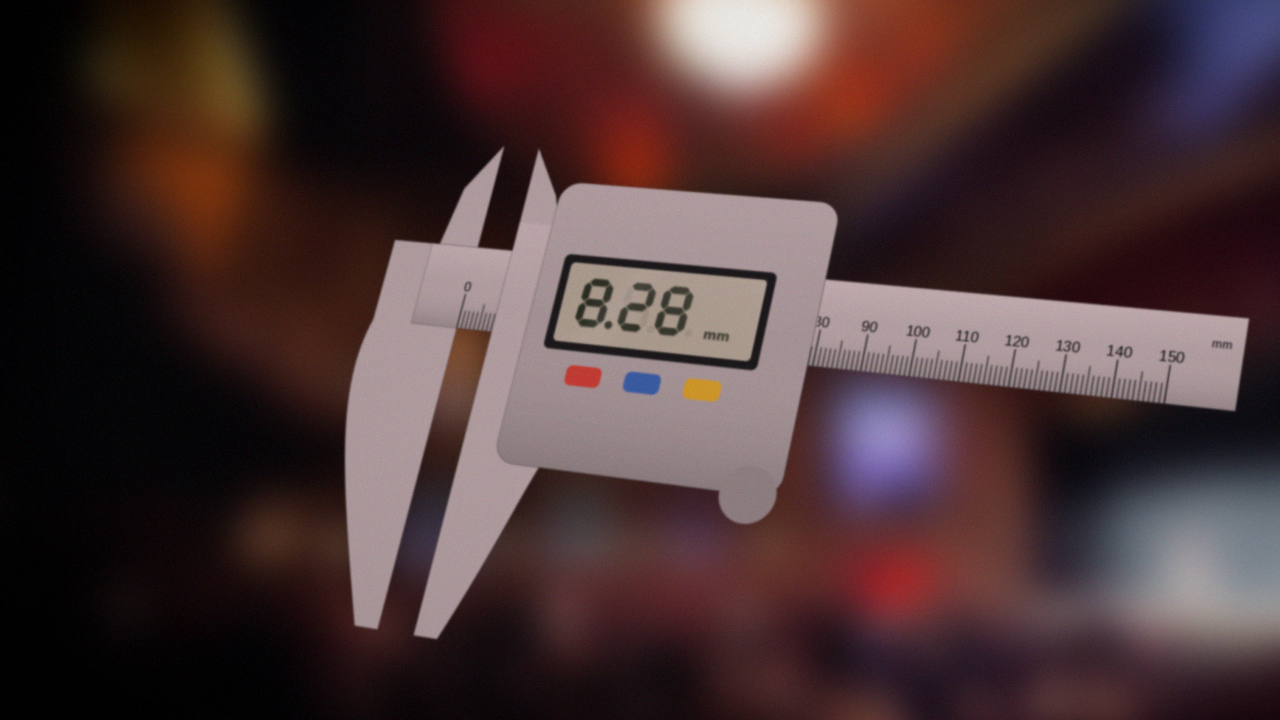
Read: 8.28 (mm)
